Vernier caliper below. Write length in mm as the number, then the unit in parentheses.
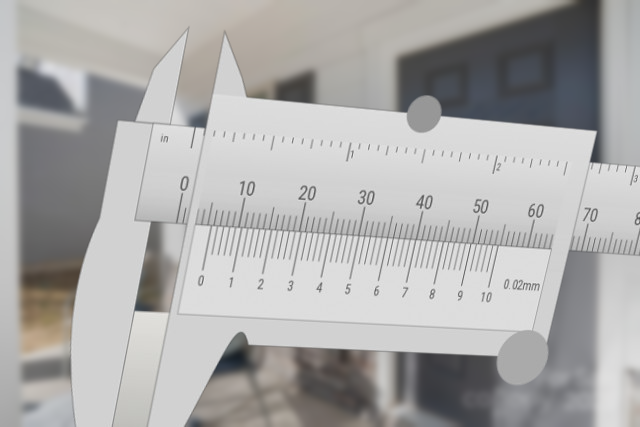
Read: 5.6 (mm)
